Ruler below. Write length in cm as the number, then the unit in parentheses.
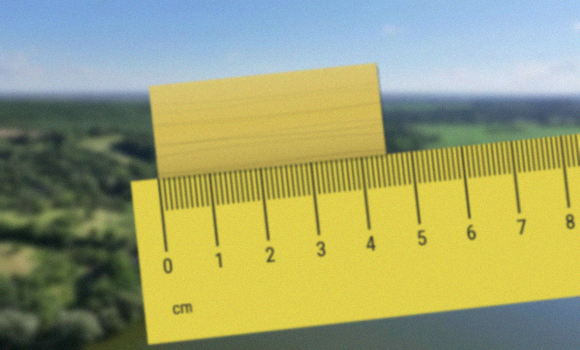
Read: 4.5 (cm)
